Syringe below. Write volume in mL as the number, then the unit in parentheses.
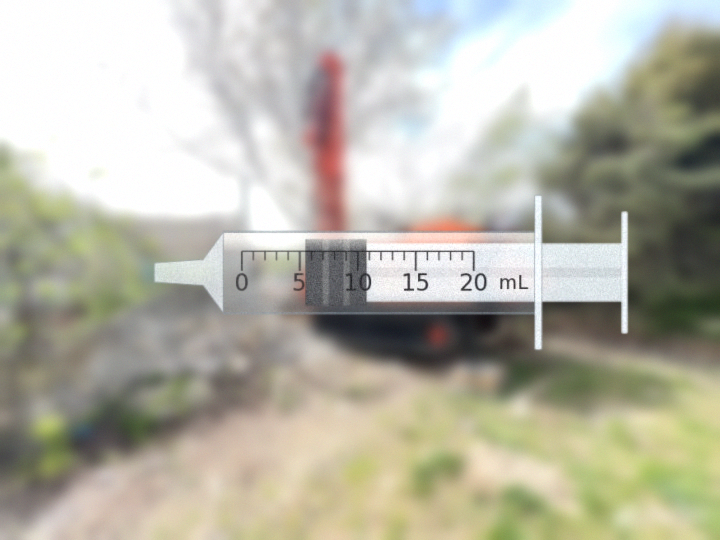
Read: 5.5 (mL)
